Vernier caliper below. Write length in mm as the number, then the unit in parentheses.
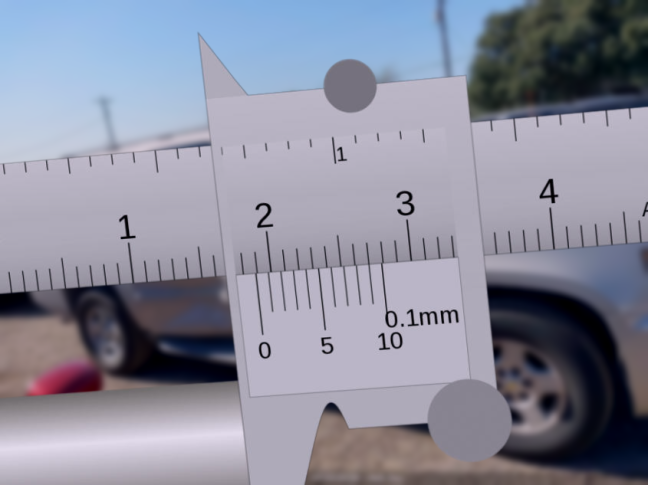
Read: 18.9 (mm)
